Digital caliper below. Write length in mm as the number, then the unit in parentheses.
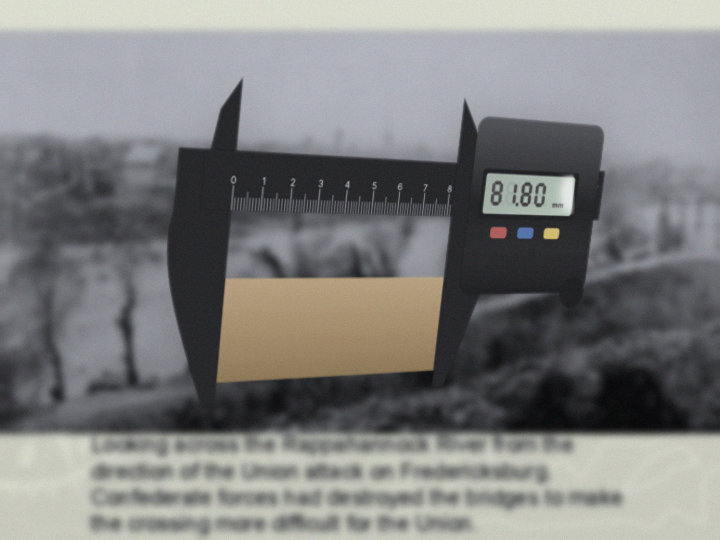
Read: 81.80 (mm)
